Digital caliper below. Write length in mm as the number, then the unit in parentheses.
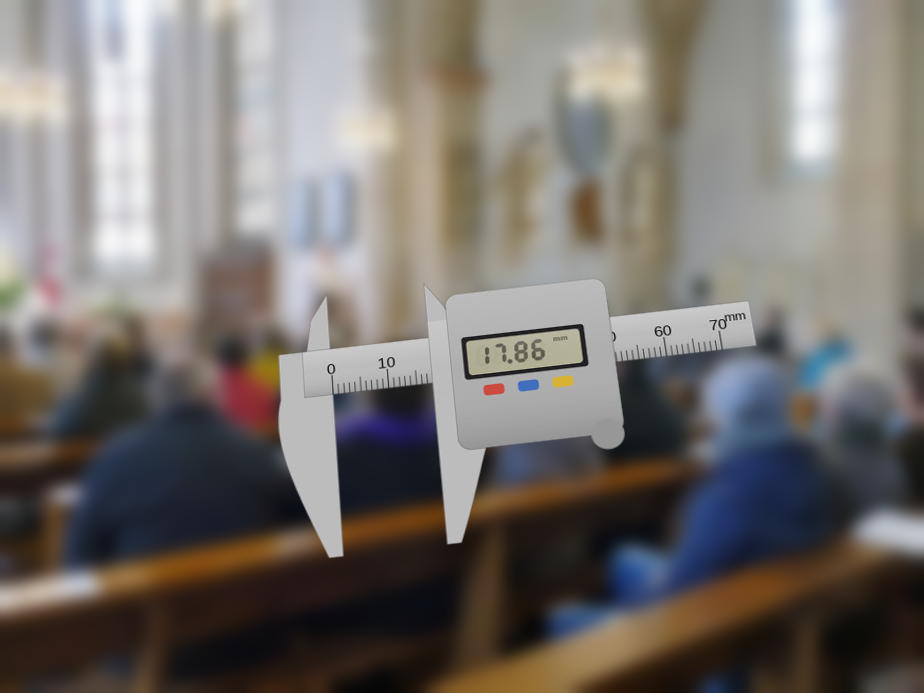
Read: 17.86 (mm)
